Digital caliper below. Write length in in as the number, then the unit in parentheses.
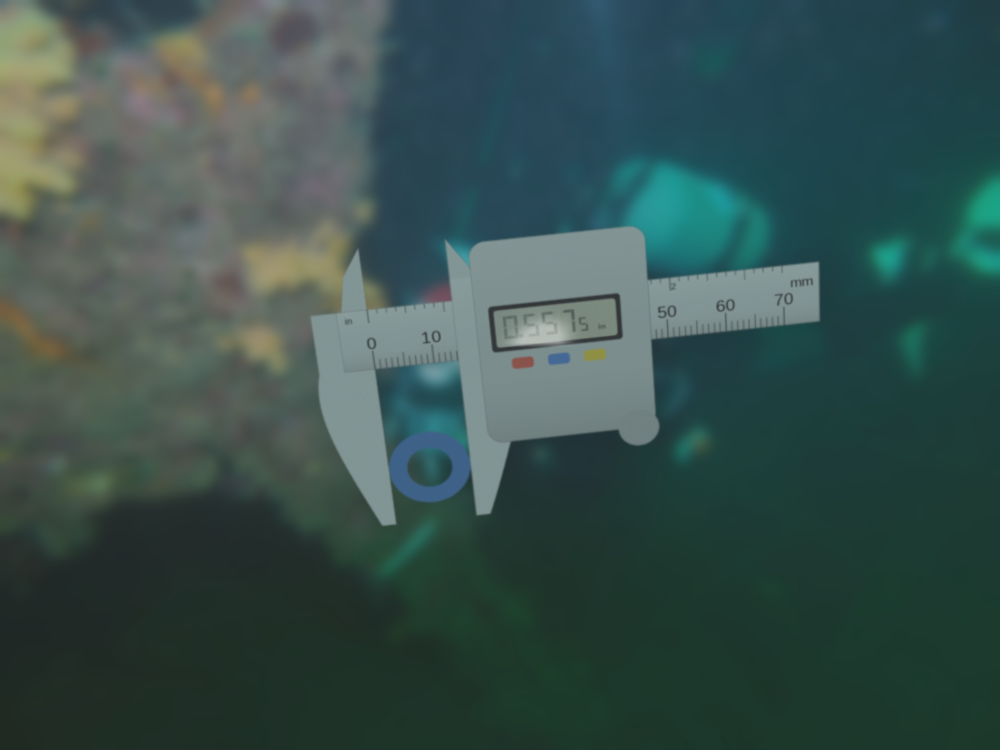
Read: 0.5575 (in)
